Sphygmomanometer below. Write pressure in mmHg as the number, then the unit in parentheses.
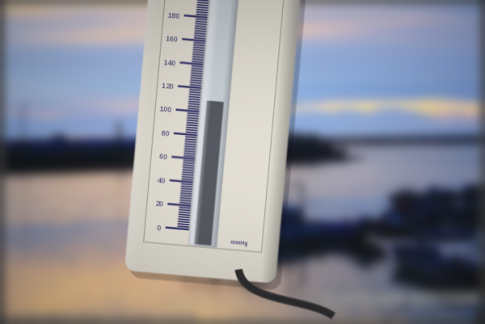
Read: 110 (mmHg)
